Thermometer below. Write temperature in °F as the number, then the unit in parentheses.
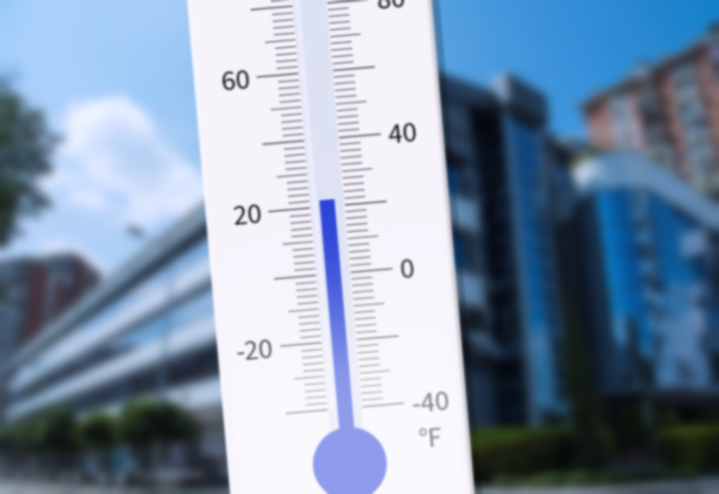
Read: 22 (°F)
